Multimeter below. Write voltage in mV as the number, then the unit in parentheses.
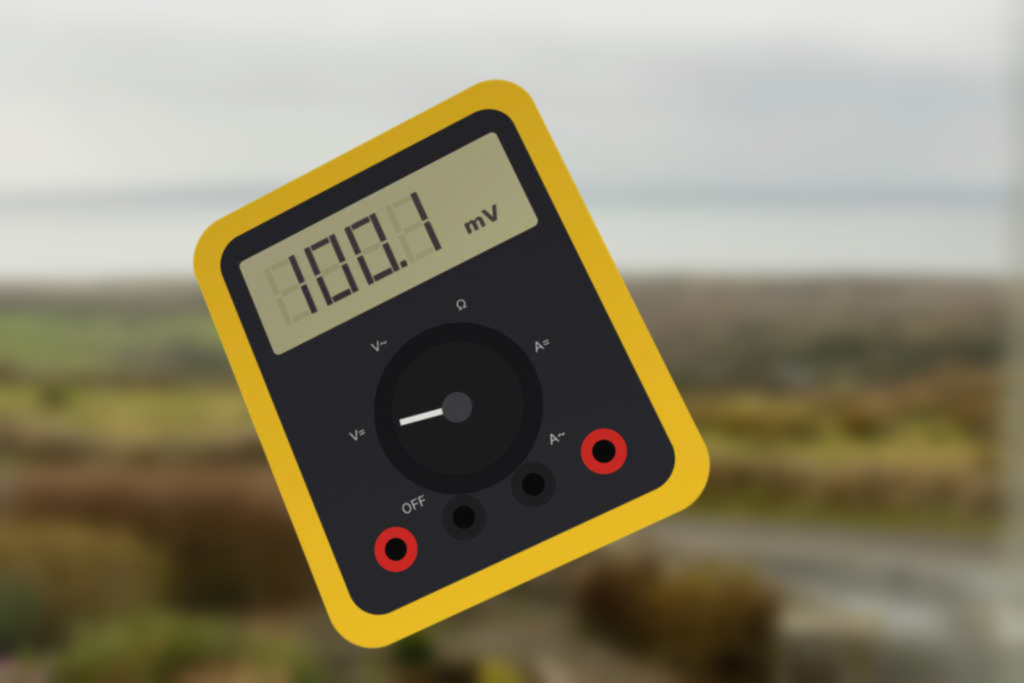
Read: 100.1 (mV)
